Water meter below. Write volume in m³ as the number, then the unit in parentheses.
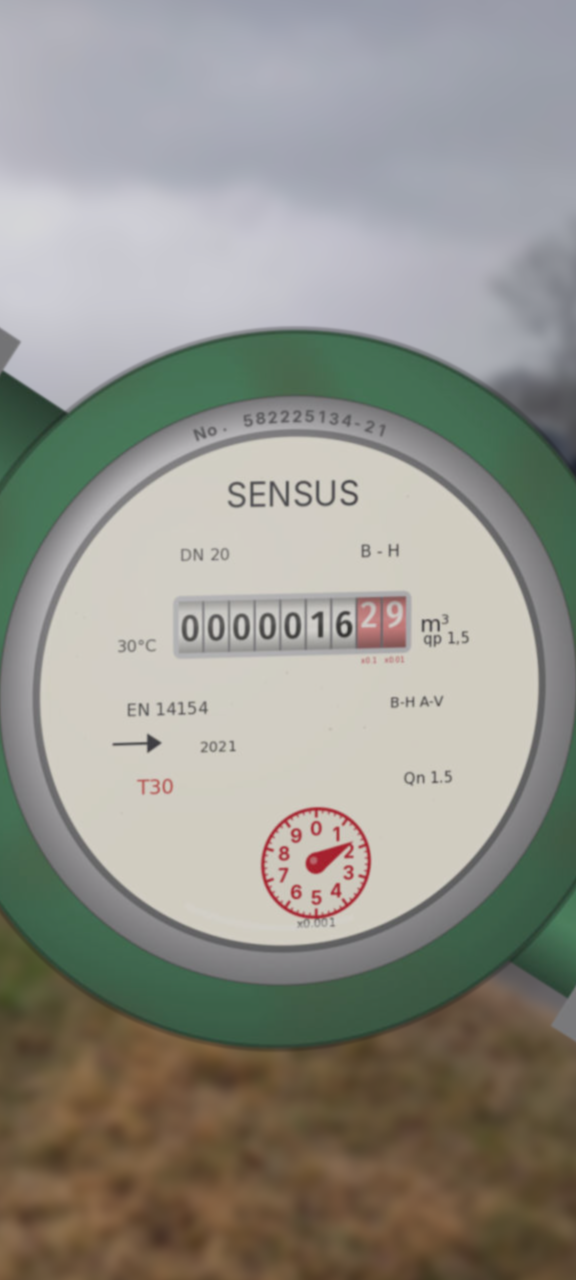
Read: 16.291 (m³)
